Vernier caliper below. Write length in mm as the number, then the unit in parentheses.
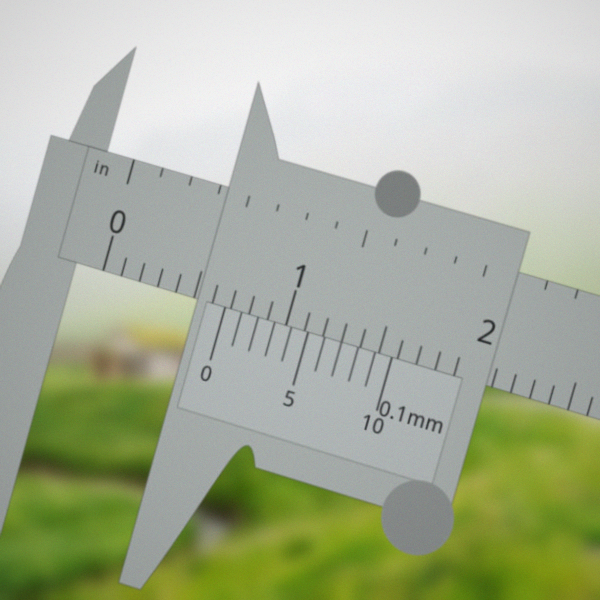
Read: 6.7 (mm)
